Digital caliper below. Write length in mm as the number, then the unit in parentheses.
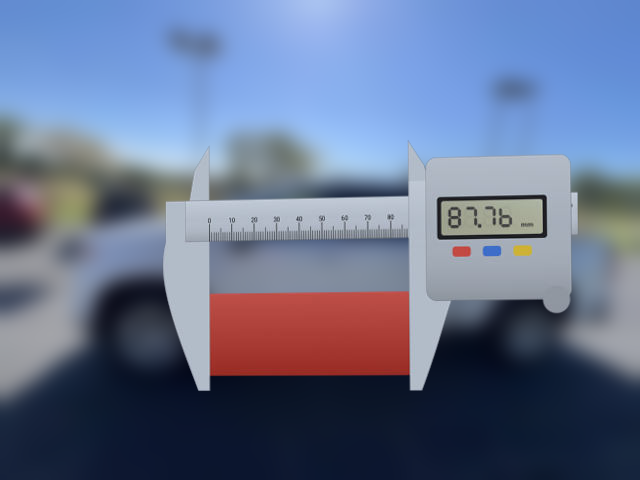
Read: 87.76 (mm)
